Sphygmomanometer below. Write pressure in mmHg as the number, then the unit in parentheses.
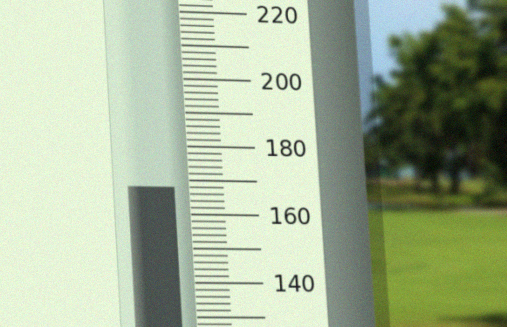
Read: 168 (mmHg)
